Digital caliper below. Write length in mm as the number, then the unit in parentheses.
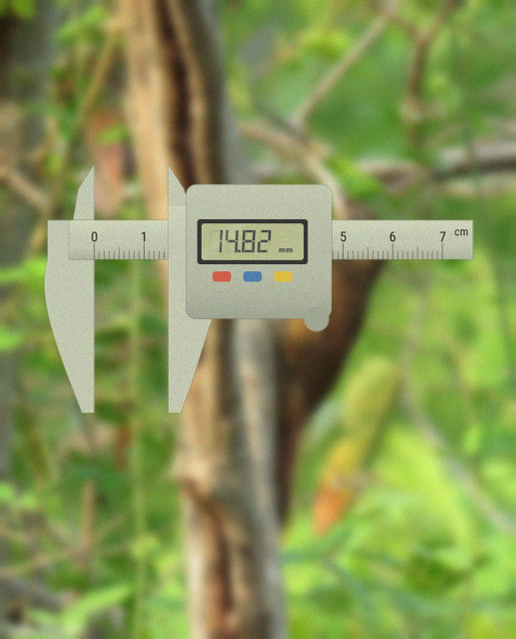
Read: 14.82 (mm)
